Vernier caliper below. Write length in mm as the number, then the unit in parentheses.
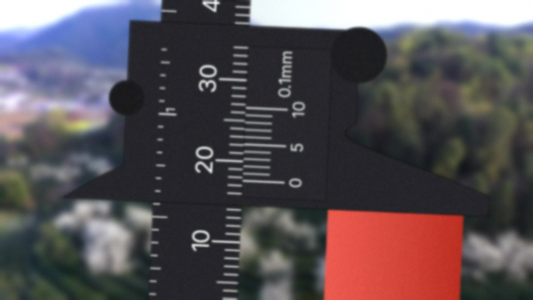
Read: 17.6 (mm)
